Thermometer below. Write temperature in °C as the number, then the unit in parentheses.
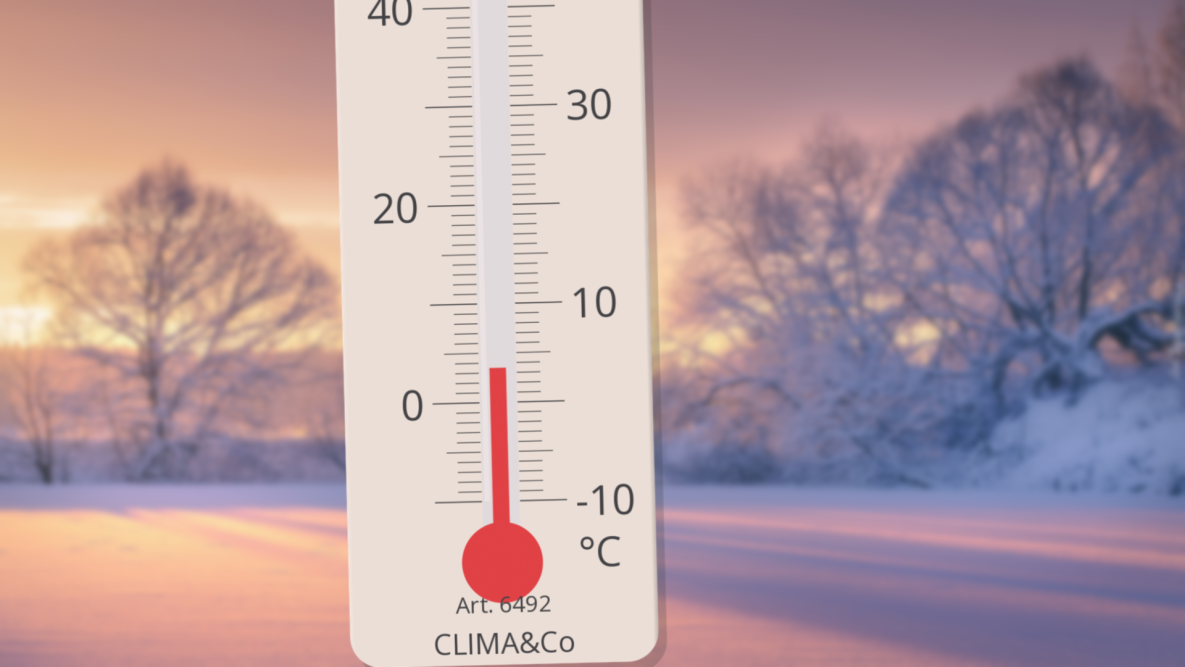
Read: 3.5 (°C)
